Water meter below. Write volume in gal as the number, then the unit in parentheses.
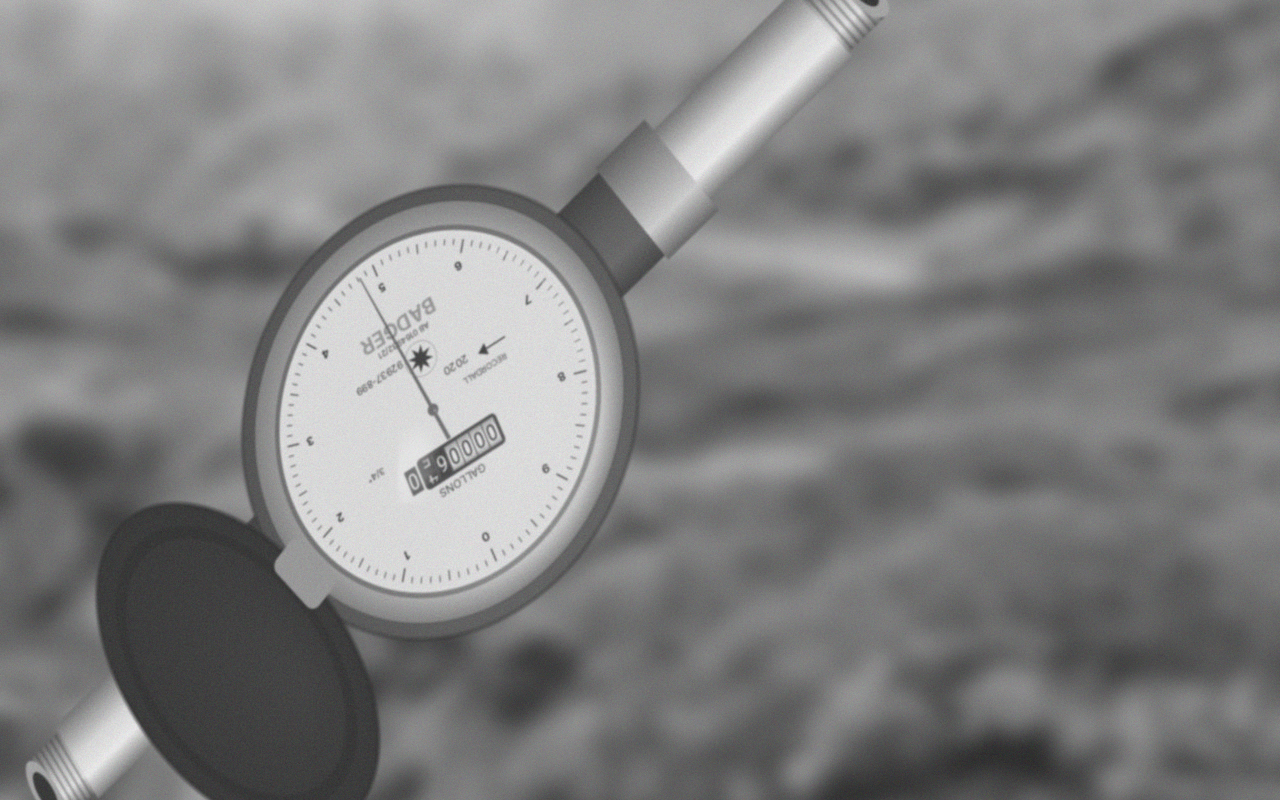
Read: 644.8 (gal)
